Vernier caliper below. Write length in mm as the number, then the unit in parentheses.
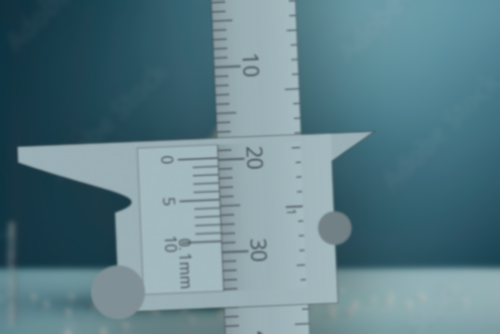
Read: 19.8 (mm)
